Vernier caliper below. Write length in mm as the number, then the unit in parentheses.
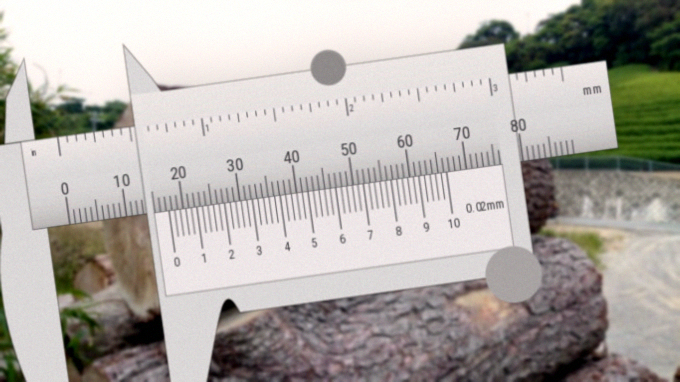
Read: 17.5 (mm)
